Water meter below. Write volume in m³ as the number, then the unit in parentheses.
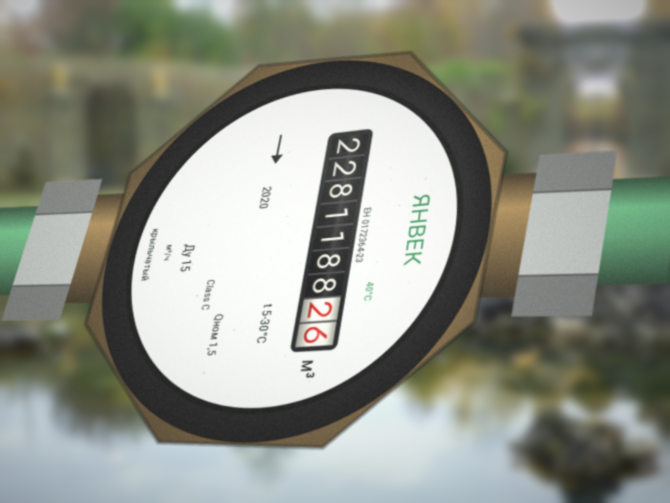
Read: 2281188.26 (m³)
